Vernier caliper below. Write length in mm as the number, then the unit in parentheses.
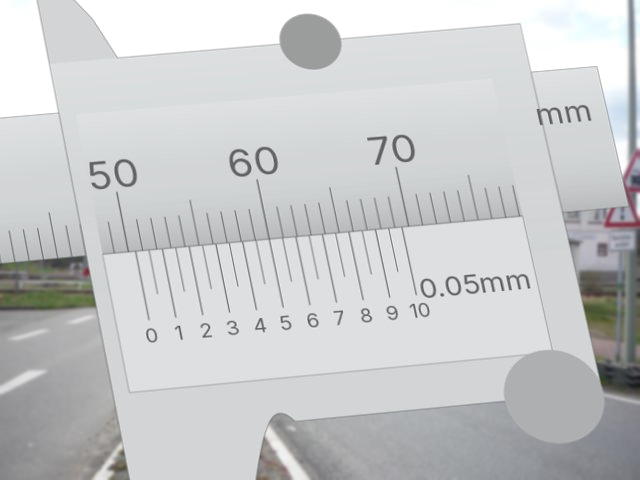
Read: 50.5 (mm)
